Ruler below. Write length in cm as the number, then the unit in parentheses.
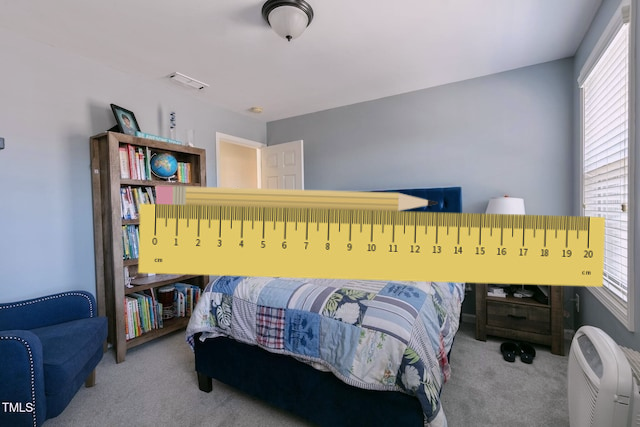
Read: 13 (cm)
